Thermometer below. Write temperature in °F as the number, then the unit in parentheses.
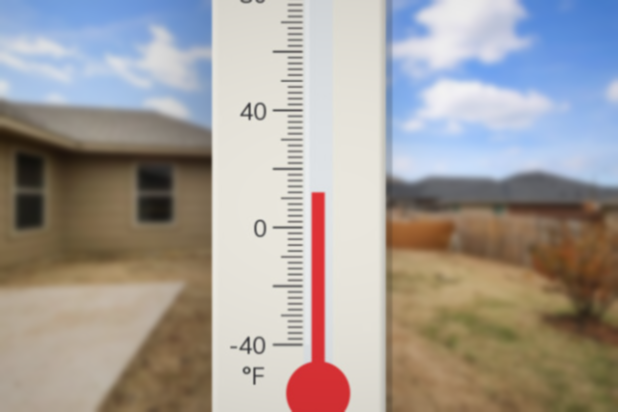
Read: 12 (°F)
